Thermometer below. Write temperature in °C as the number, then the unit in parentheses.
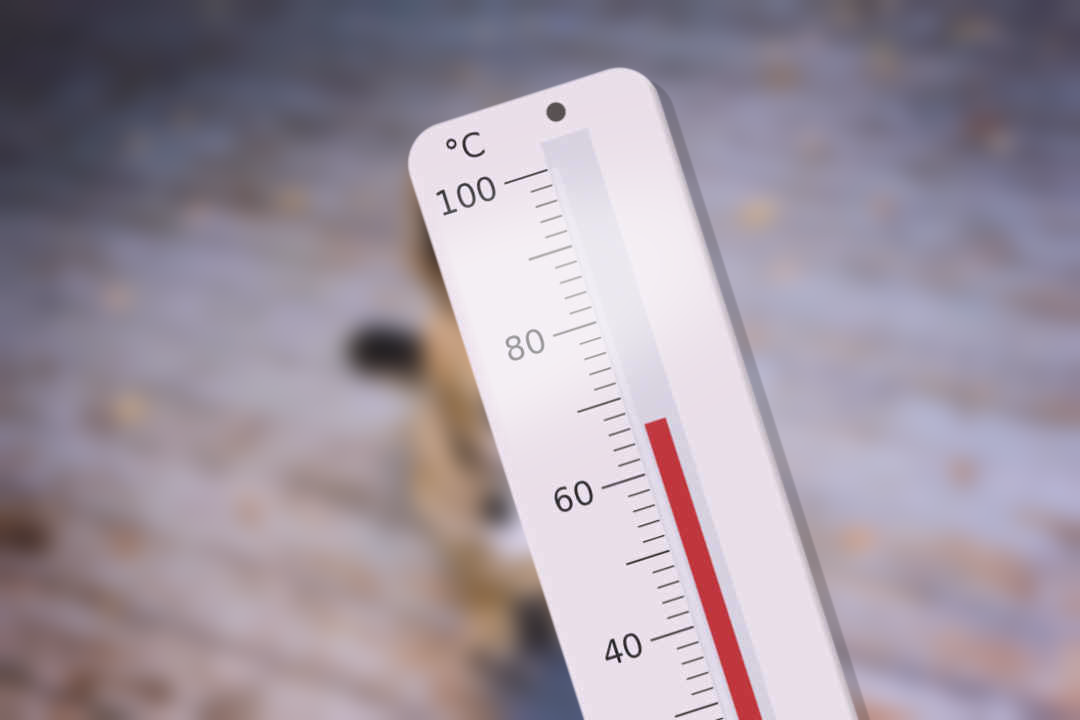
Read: 66 (°C)
